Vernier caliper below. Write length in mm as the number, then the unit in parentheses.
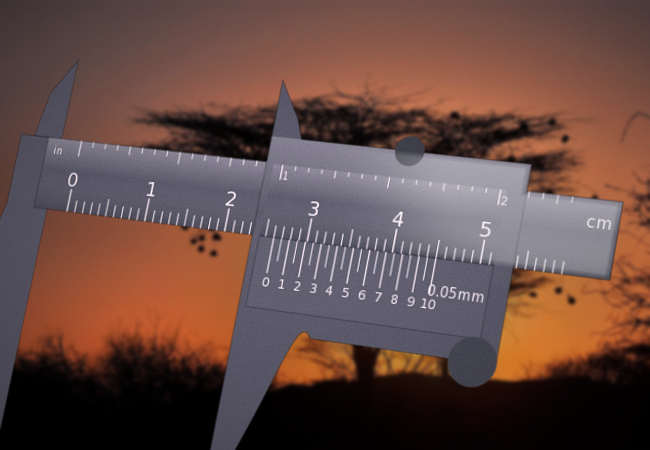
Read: 26.0 (mm)
